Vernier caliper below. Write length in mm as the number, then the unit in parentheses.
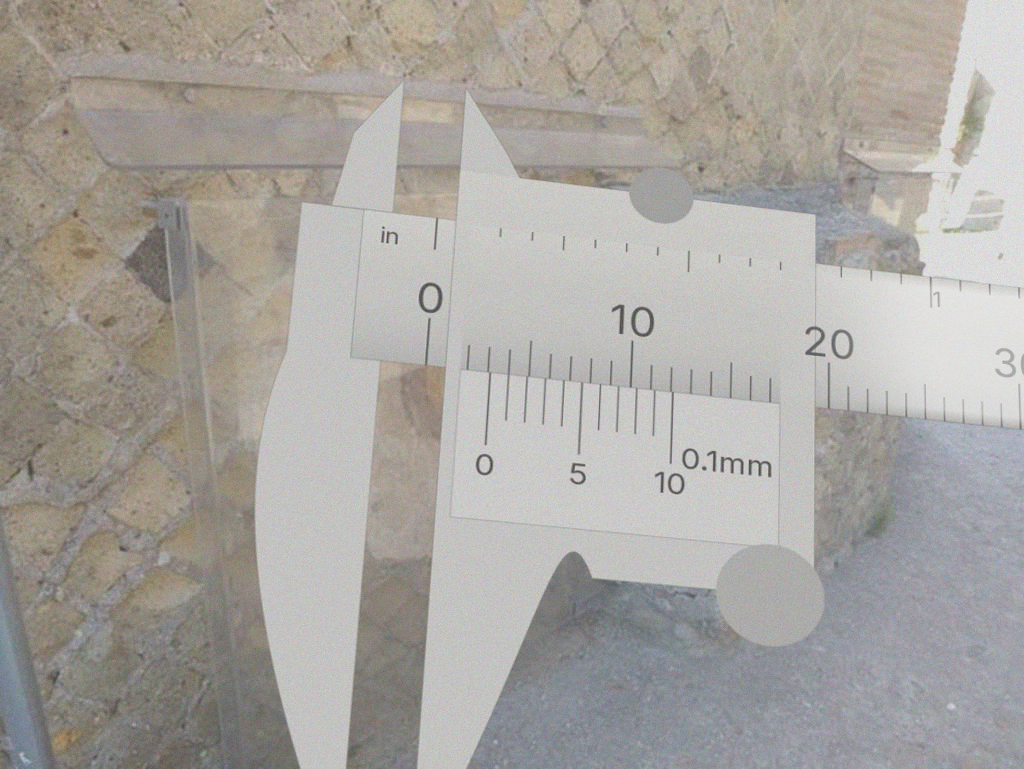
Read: 3.1 (mm)
